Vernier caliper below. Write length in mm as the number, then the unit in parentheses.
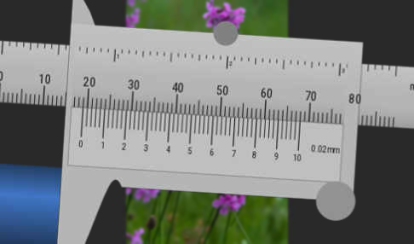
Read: 19.0 (mm)
